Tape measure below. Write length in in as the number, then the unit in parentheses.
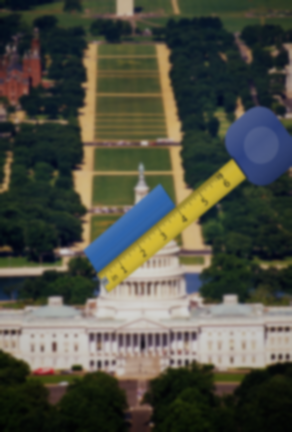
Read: 4 (in)
